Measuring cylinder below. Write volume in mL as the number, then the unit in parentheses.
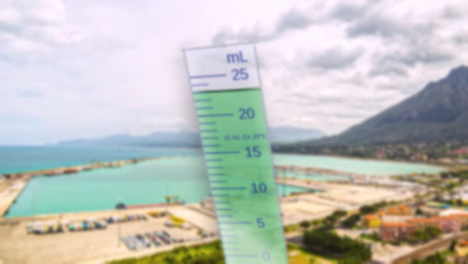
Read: 23 (mL)
